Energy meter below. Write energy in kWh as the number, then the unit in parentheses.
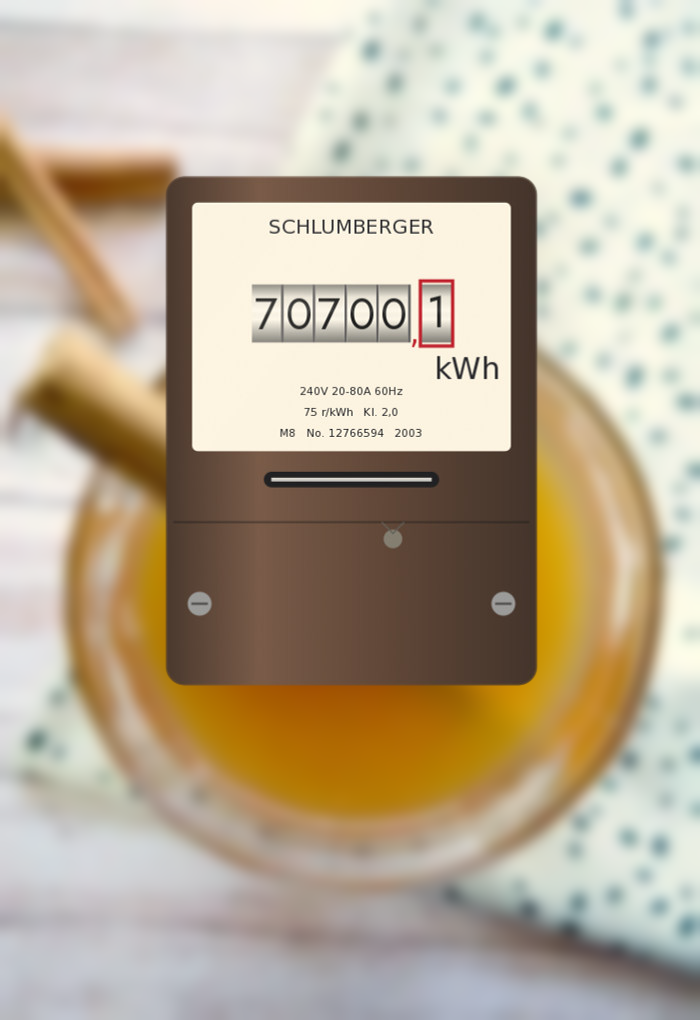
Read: 70700.1 (kWh)
